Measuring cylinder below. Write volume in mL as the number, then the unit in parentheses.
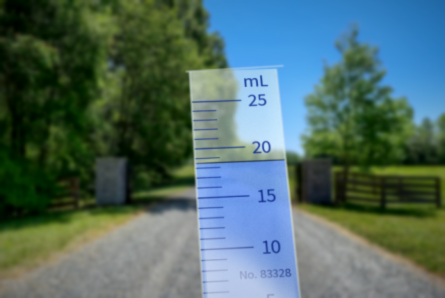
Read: 18.5 (mL)
